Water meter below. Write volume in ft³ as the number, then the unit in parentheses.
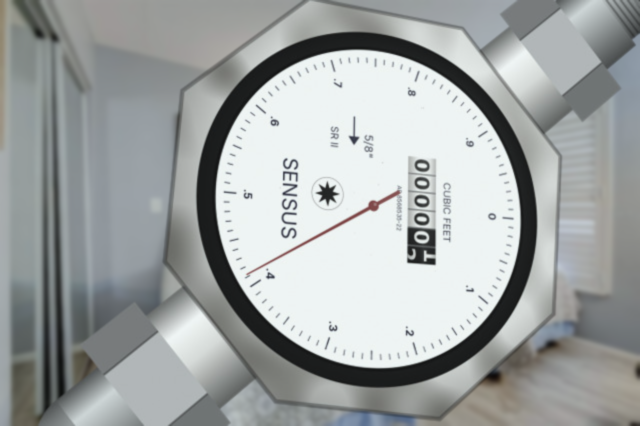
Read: 1.41 (ft³)
